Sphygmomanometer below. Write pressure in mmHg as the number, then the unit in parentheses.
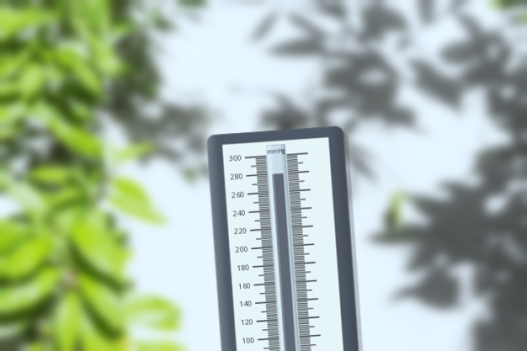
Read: 280 (mmHg)
